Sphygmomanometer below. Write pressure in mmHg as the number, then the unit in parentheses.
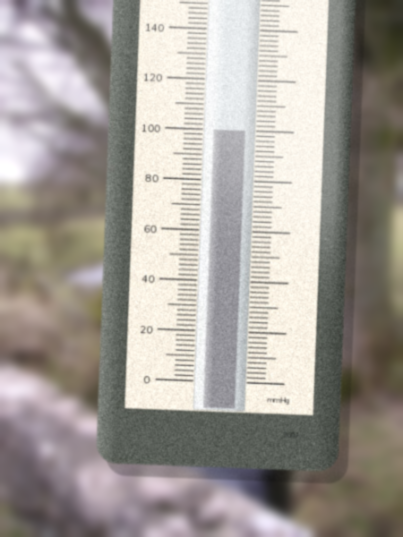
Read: 100 (mmHg)
